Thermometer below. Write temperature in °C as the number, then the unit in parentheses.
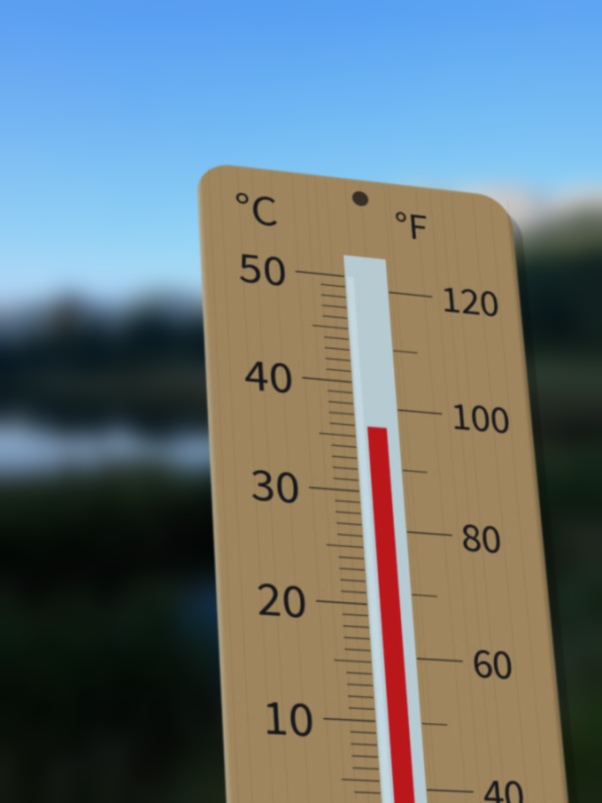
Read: 36 (°C)
